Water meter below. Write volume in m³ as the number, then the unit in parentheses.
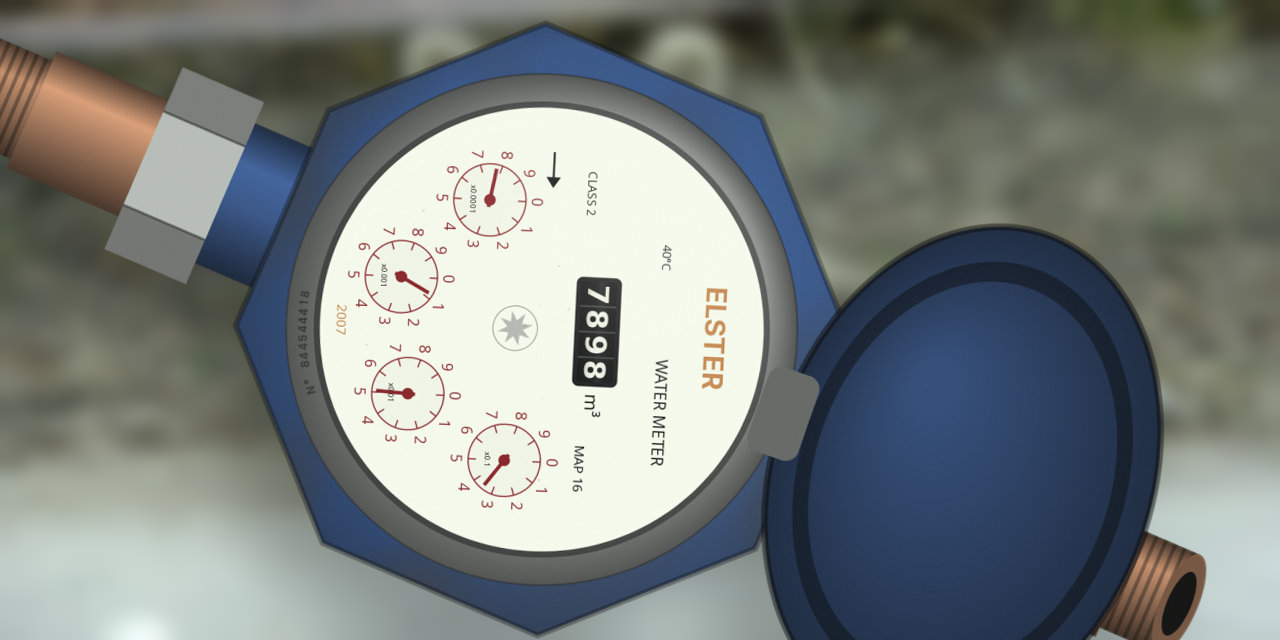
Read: 7898.3507 (m³)
